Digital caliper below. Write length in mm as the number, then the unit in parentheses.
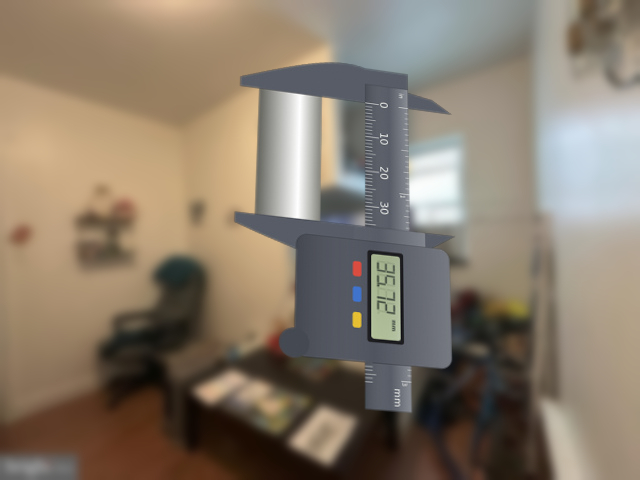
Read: 35.72 (mm)
